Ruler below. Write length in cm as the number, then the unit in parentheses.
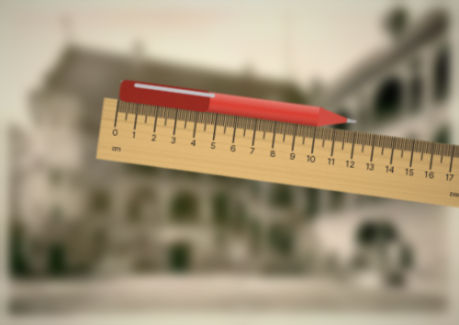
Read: 12 (cm)
